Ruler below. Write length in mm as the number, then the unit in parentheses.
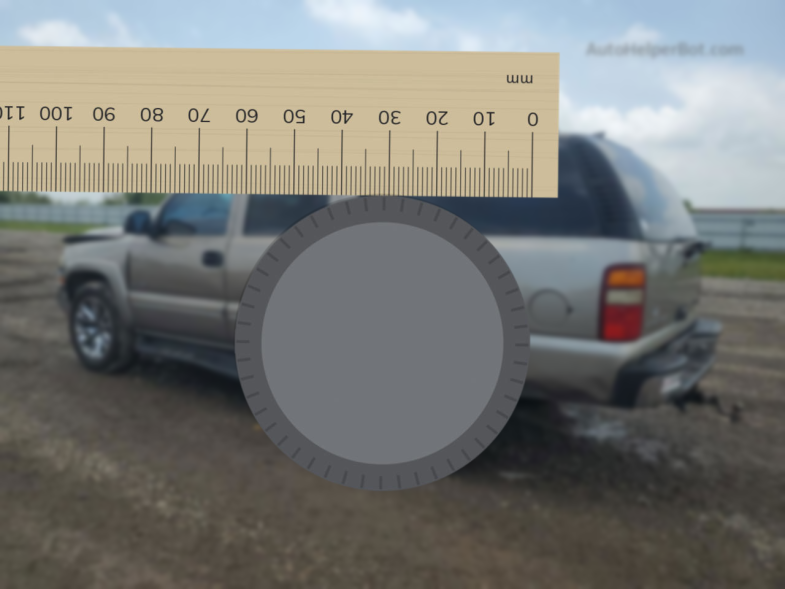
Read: 62 (mm)
